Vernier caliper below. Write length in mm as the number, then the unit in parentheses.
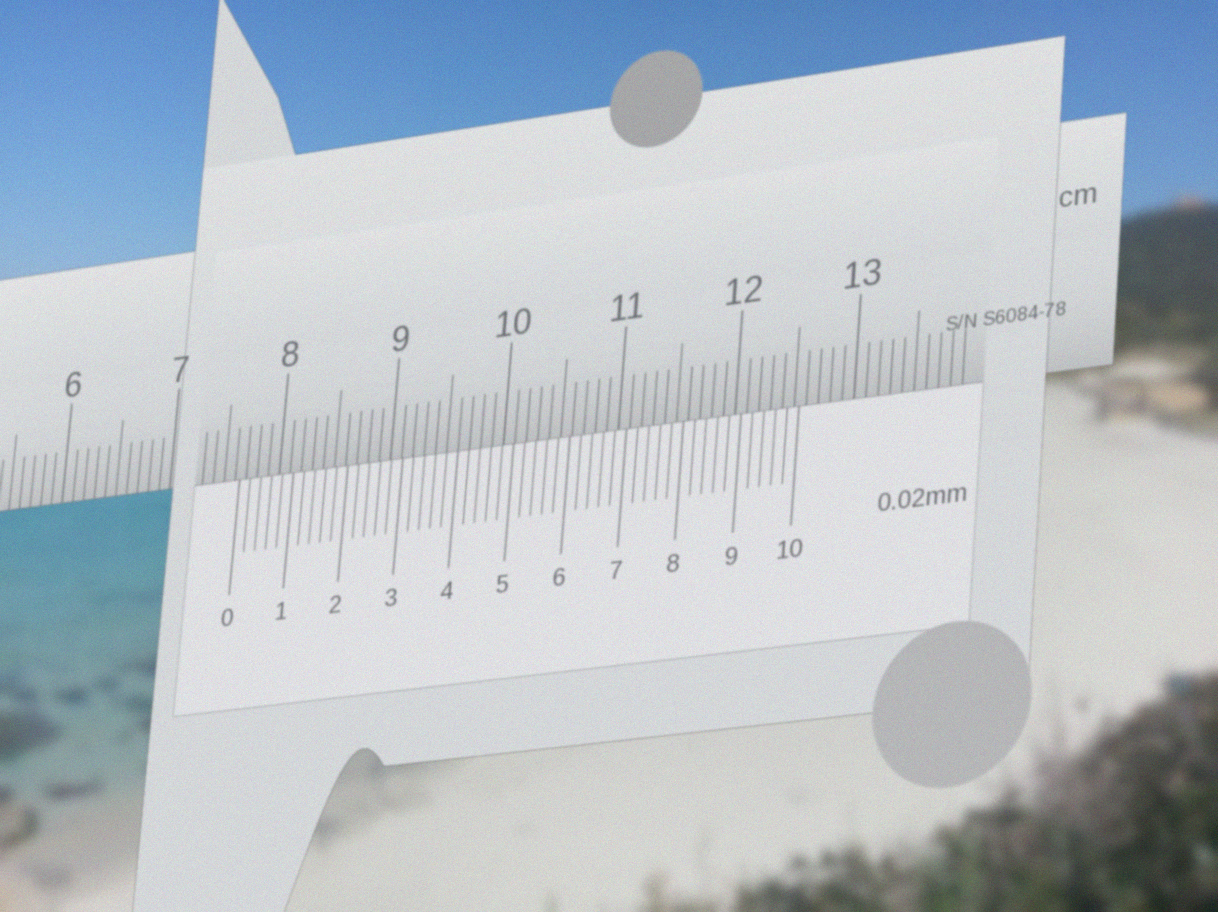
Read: 76.4 (mm)
